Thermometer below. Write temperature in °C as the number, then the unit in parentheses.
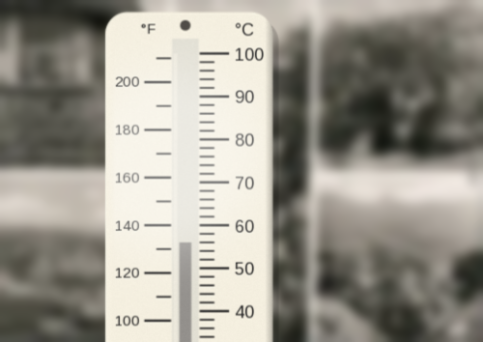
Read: 56 (°C)
